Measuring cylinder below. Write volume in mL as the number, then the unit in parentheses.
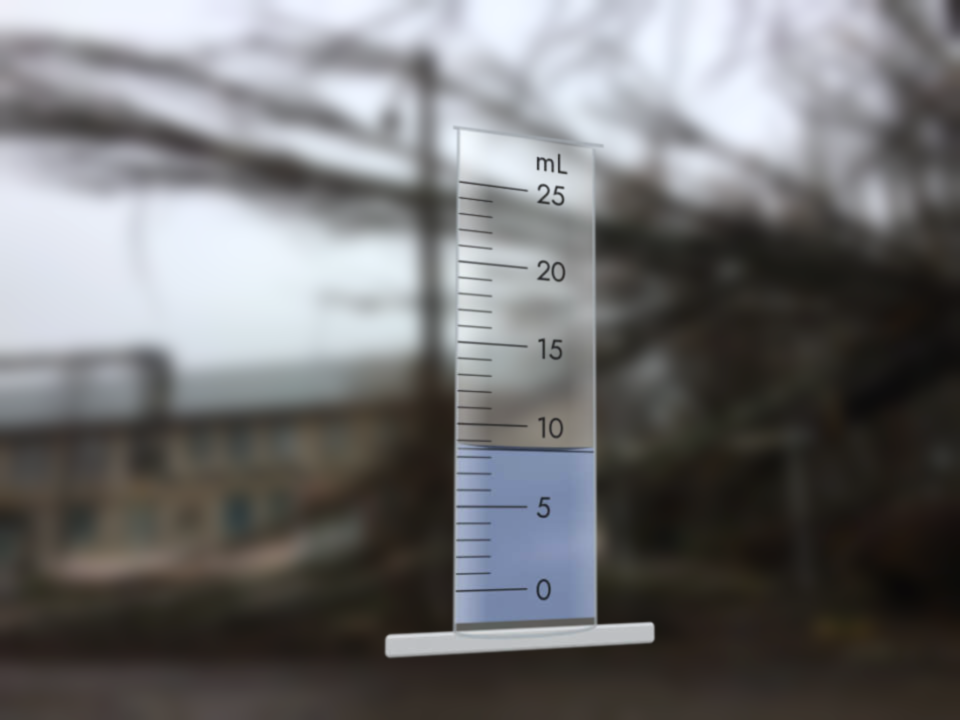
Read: 8.5 (mL)
